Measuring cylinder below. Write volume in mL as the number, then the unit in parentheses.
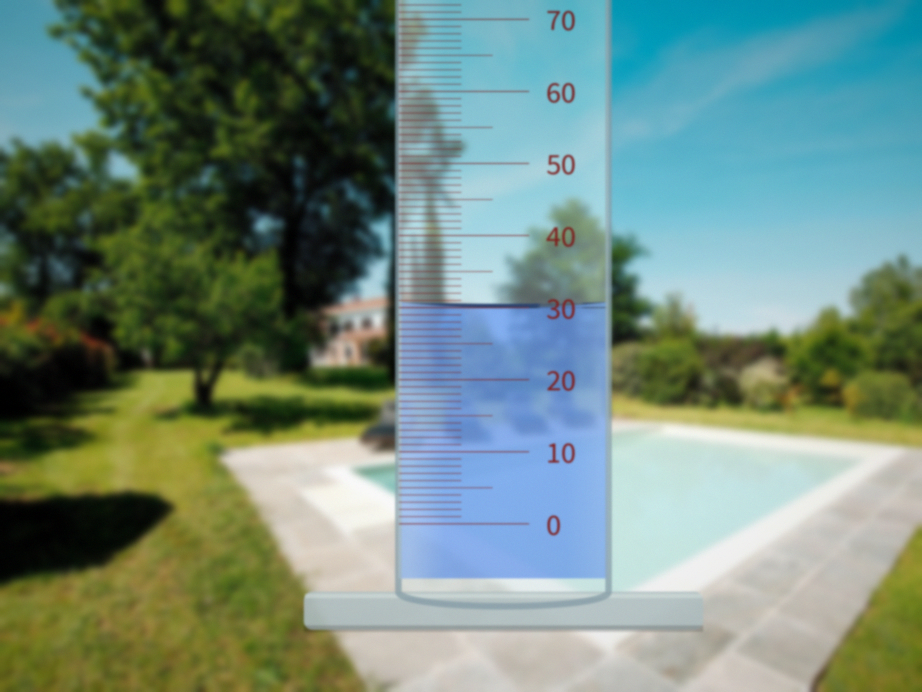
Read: 30 (mL)
